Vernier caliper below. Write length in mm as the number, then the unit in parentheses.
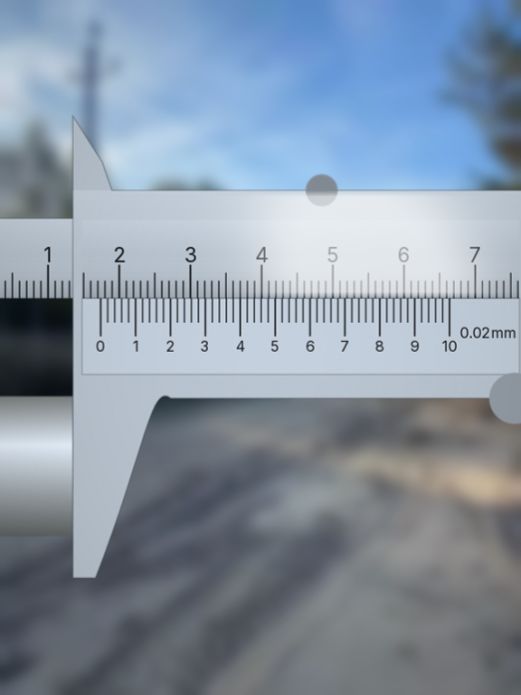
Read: 17.4 (mm)
